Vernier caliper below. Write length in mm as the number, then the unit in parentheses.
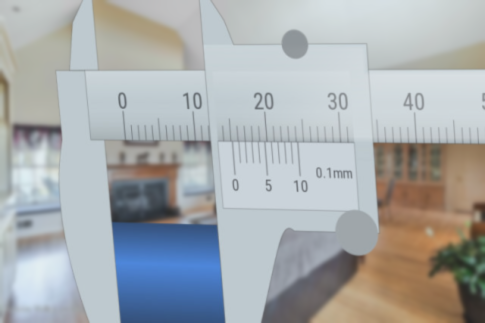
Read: 15.2 (mm)
